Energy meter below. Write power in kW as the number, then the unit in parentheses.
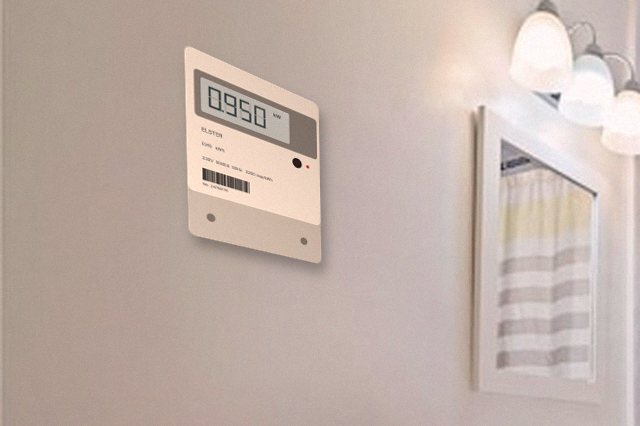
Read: 0.950 (kW)
